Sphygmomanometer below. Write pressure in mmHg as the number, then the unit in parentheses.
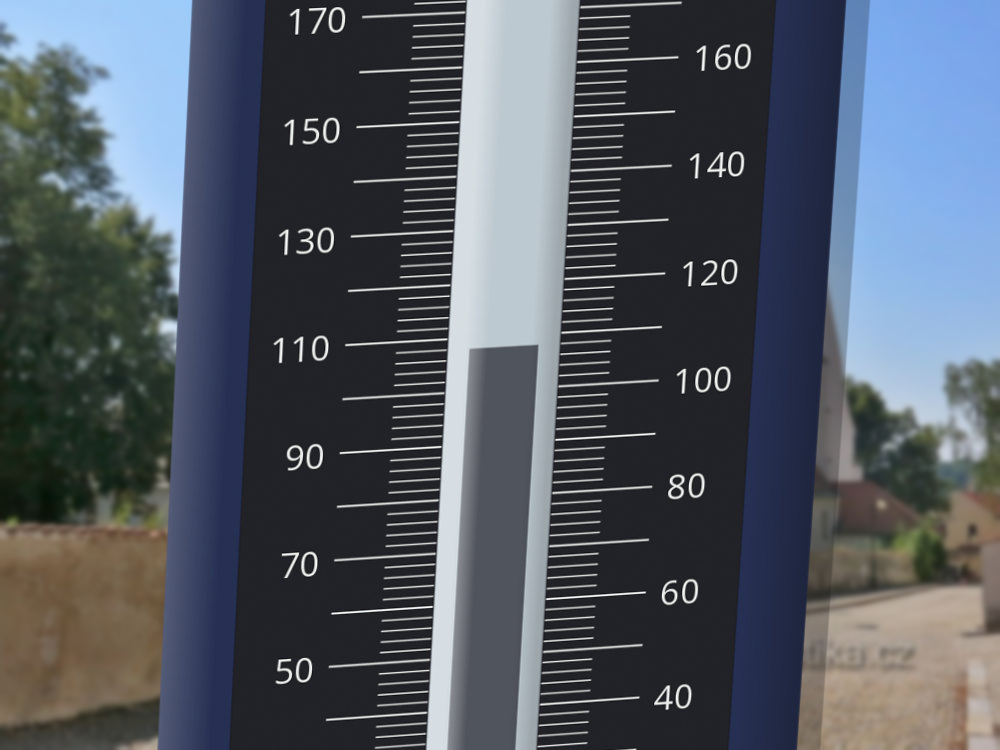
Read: 108 (mmHg)
